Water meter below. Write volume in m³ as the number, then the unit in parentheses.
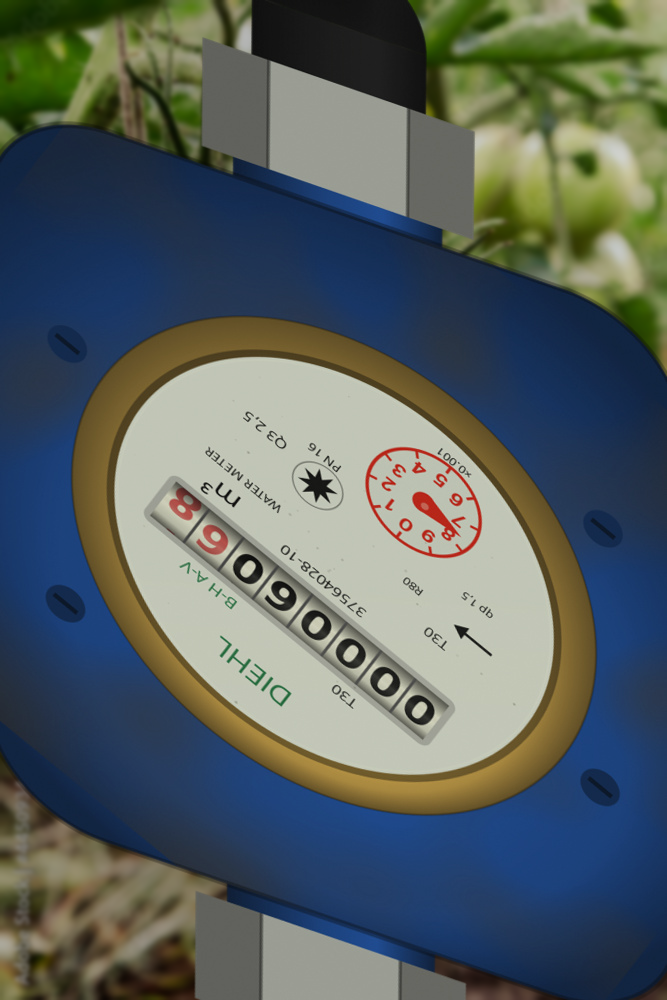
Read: 60.677 (m³)
